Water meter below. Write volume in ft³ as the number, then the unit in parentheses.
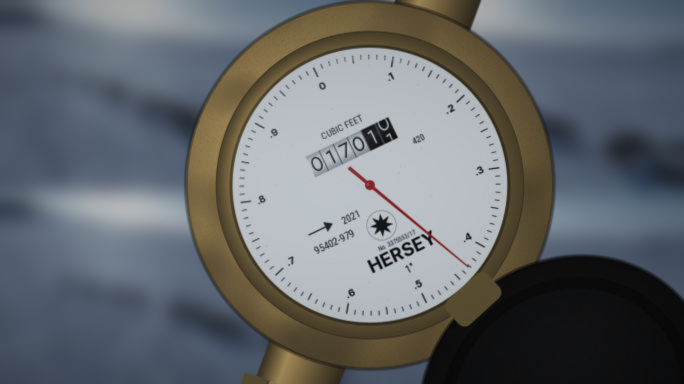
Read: 17010.43 (ft³)
